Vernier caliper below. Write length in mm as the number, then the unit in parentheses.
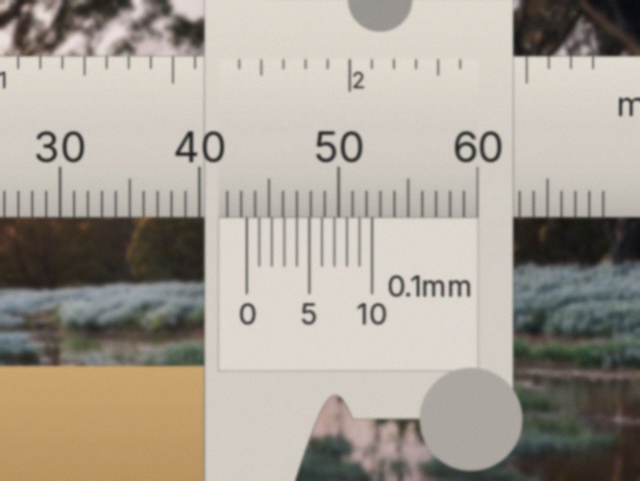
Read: 43.4 (mm)
